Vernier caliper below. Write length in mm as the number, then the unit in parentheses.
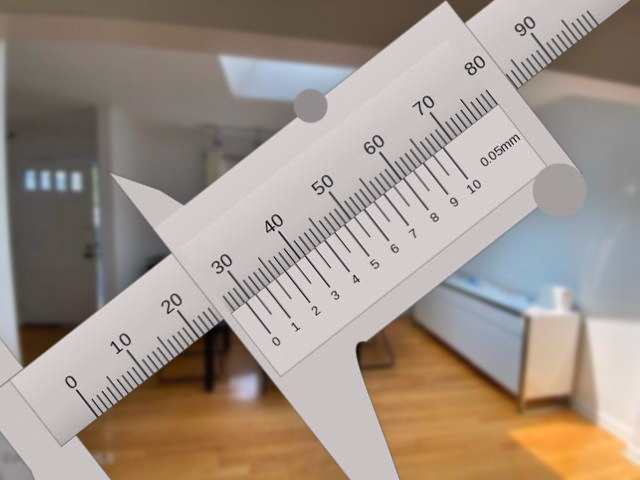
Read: 29.2 (mm)
